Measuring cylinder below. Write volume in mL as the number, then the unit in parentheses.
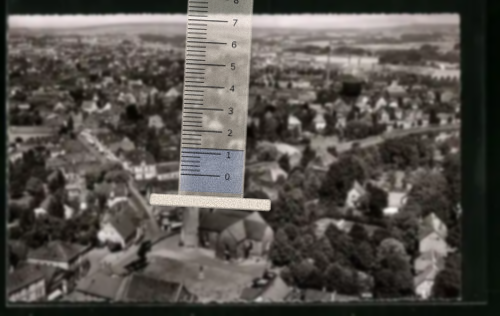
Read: 1.2 (mL)
